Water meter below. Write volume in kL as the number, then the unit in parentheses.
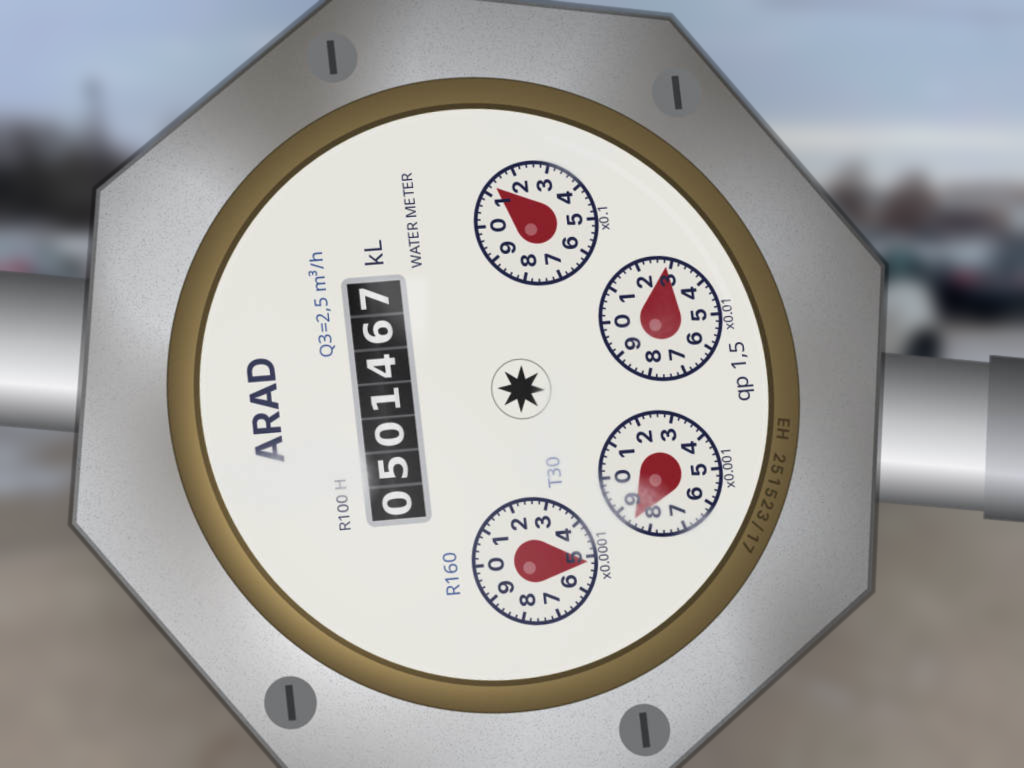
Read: 501467.1285 (kL)
